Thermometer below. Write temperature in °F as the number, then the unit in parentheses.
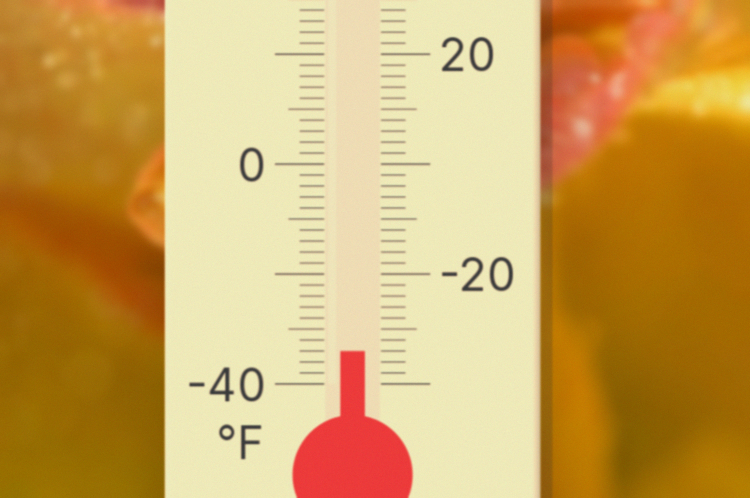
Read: -34 (°F)
